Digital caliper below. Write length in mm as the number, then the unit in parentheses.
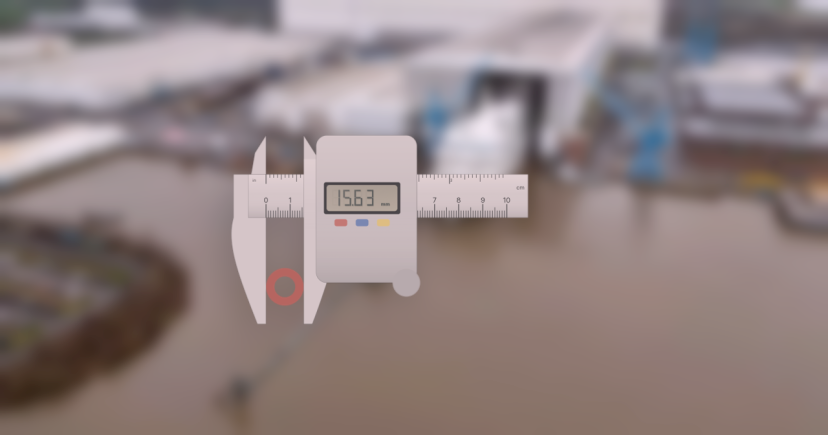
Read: 15.63 (mm)
